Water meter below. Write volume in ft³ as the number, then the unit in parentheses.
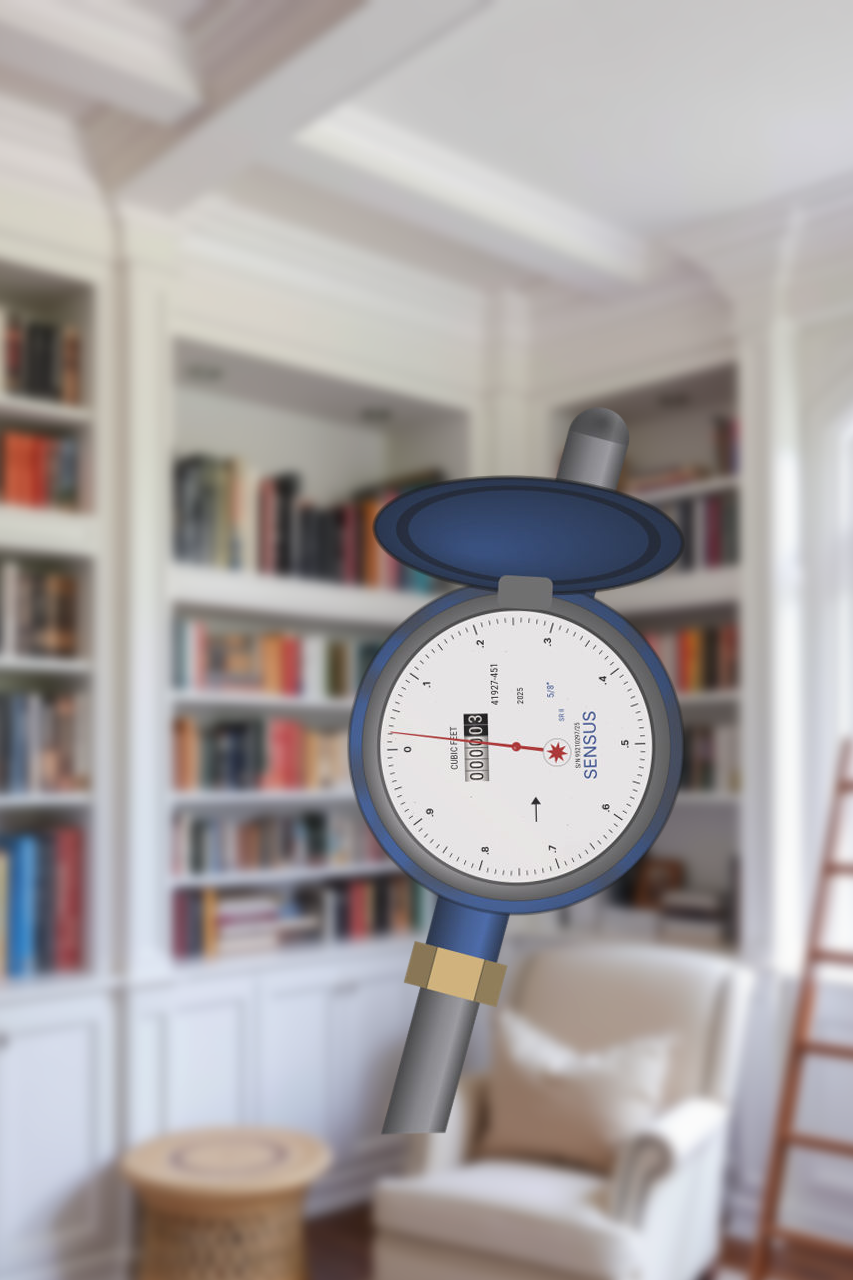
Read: 3.02 (ft³)
